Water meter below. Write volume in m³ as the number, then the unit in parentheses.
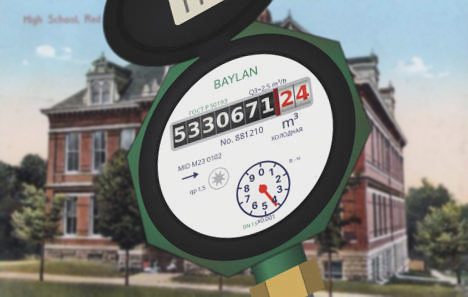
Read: 5330671.244 (m³)
